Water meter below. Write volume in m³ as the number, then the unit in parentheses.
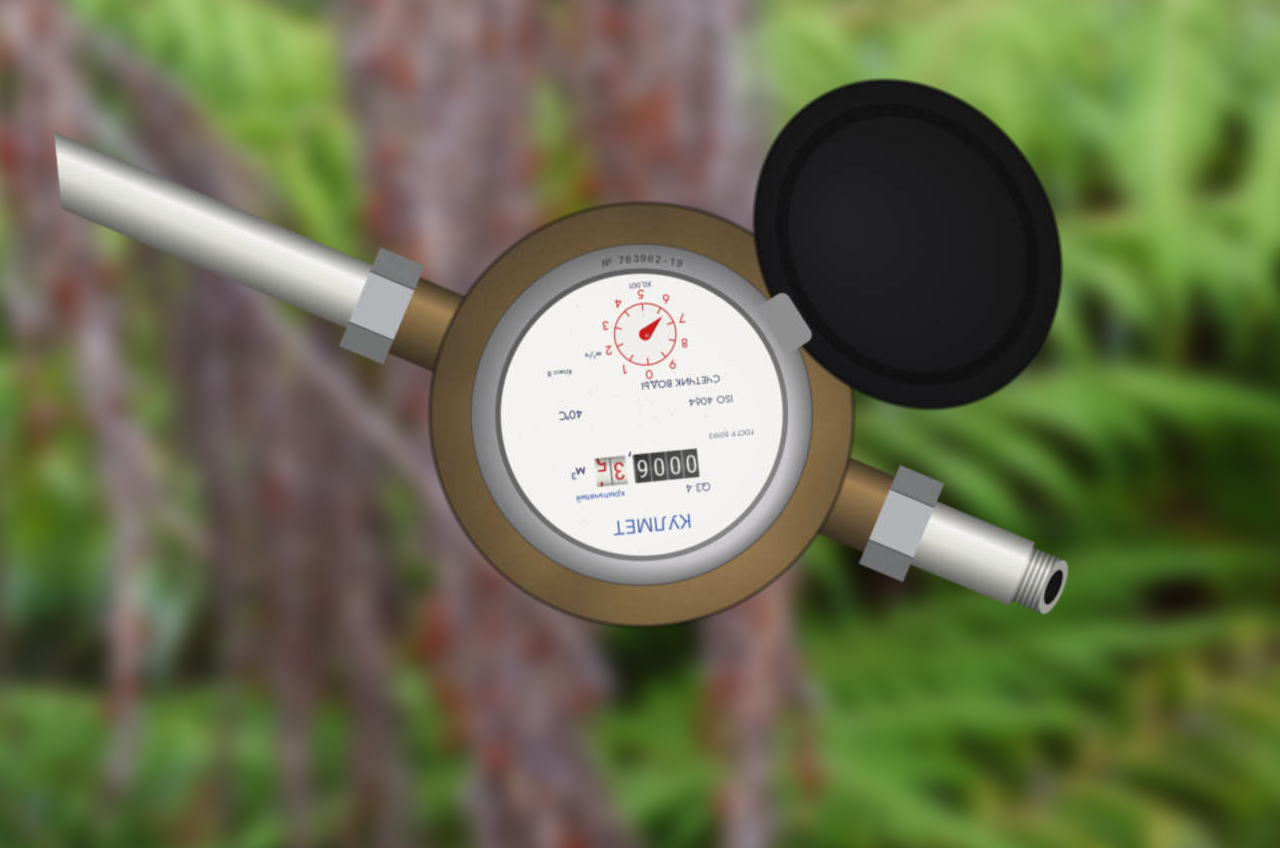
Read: 6.346 (m³)
